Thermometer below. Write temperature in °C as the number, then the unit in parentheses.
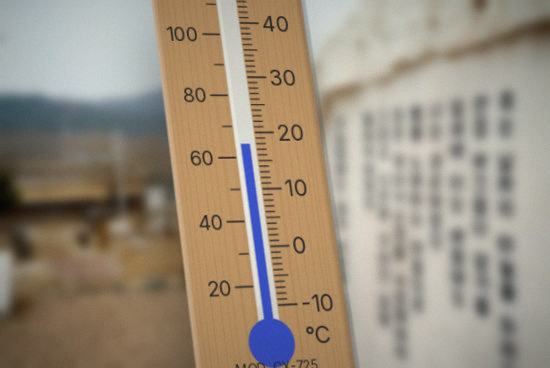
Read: 18 (°C)
